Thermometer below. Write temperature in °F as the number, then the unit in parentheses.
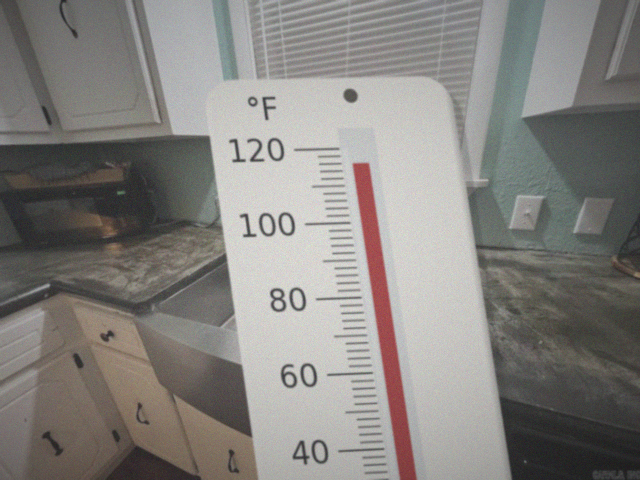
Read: 116 (°F)
